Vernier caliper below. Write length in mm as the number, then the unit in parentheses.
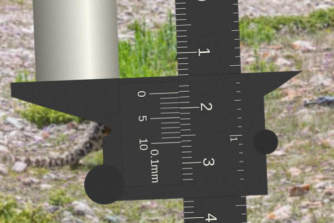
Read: 17.2 (mm)
